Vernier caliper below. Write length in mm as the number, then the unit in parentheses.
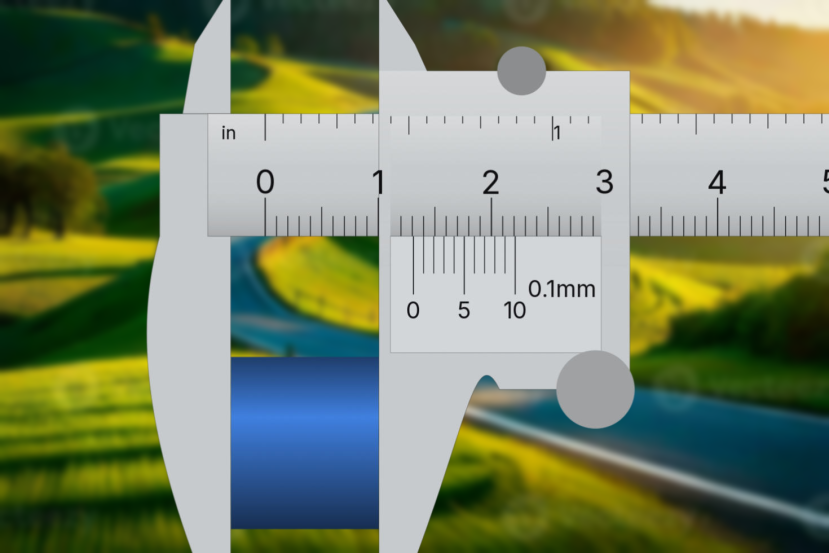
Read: 13.1 (mm)
